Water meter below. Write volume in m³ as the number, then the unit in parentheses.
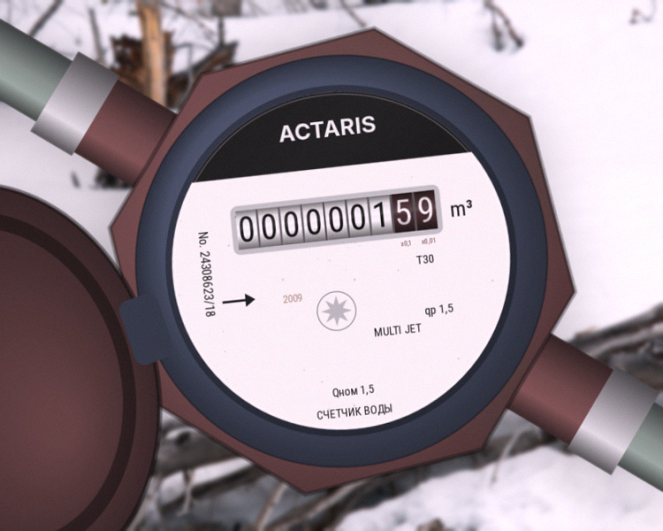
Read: 1.59 (m³)
